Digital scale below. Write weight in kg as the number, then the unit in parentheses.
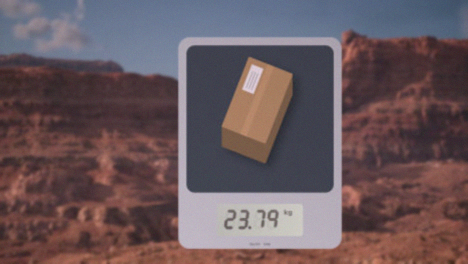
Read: 23.79 (kg)
